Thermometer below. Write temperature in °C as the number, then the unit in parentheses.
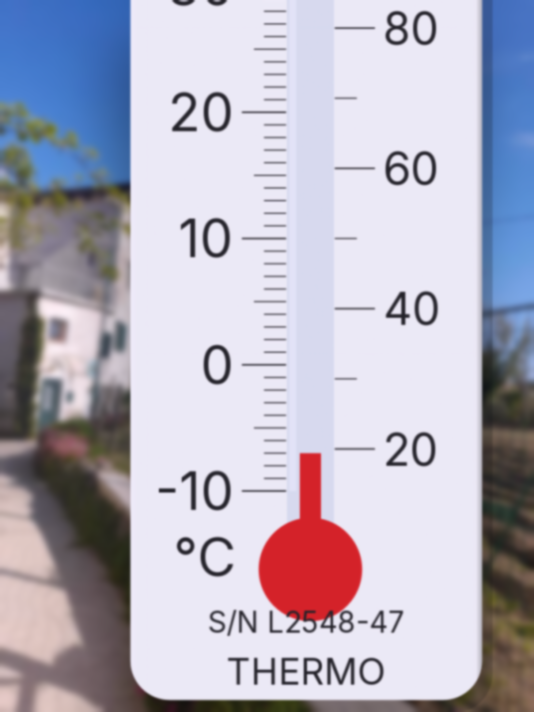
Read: -7 (°C)
